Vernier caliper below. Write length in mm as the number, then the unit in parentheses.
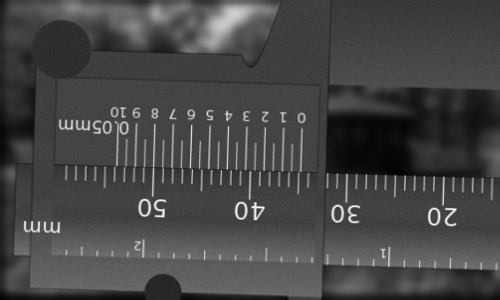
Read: 34.8 (mm)
